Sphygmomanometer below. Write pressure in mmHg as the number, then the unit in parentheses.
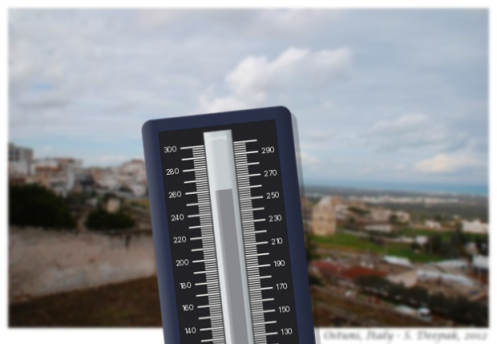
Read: 260 (mmHg)
